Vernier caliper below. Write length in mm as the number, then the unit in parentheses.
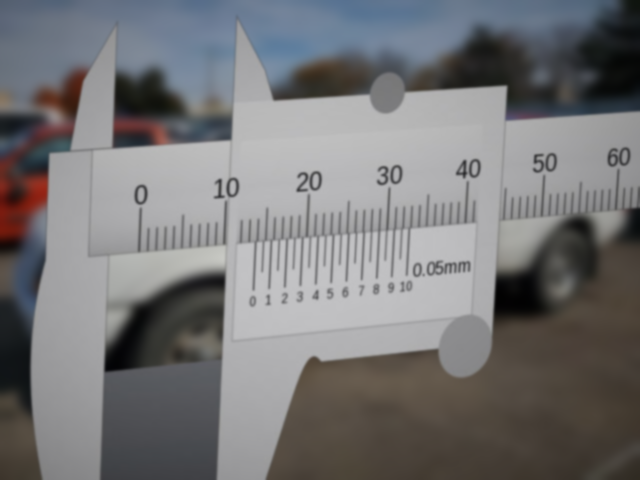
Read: 13.8 (mm)
